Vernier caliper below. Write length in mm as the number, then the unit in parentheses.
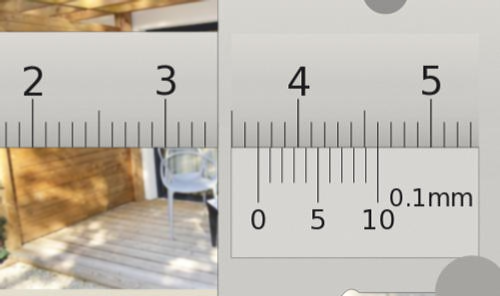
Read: 37.0 (mm)
